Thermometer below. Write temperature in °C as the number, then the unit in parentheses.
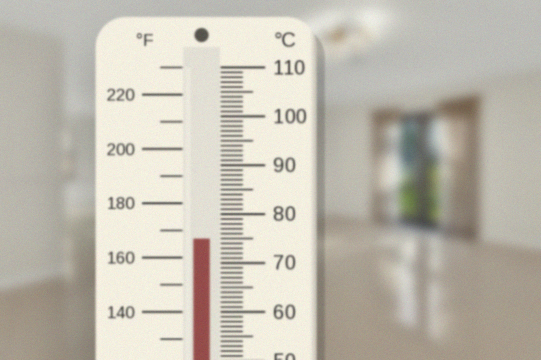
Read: 75 (°C)
